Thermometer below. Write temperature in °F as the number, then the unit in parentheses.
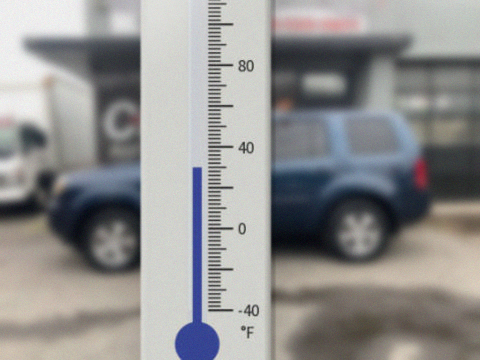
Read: 30 (°F)
